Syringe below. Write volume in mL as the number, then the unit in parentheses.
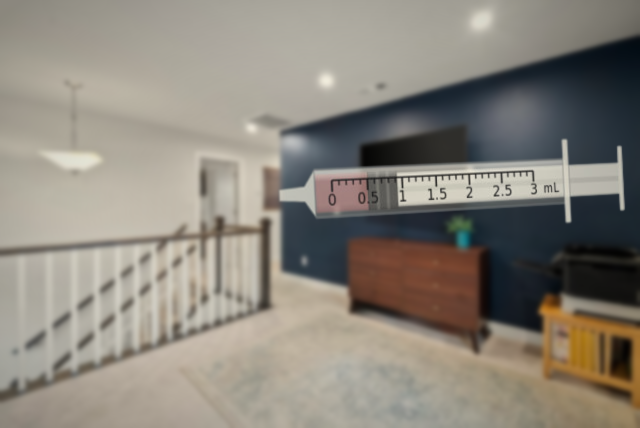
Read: 0.5 (mL)
